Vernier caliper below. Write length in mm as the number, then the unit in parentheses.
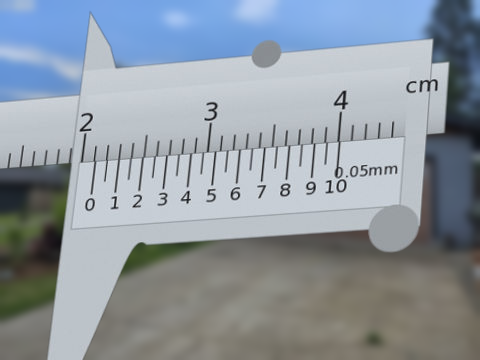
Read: 21.1 (mm)
